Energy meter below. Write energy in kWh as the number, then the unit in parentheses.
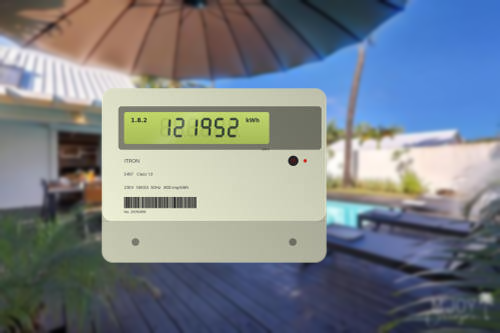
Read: 121952 (kWh)
